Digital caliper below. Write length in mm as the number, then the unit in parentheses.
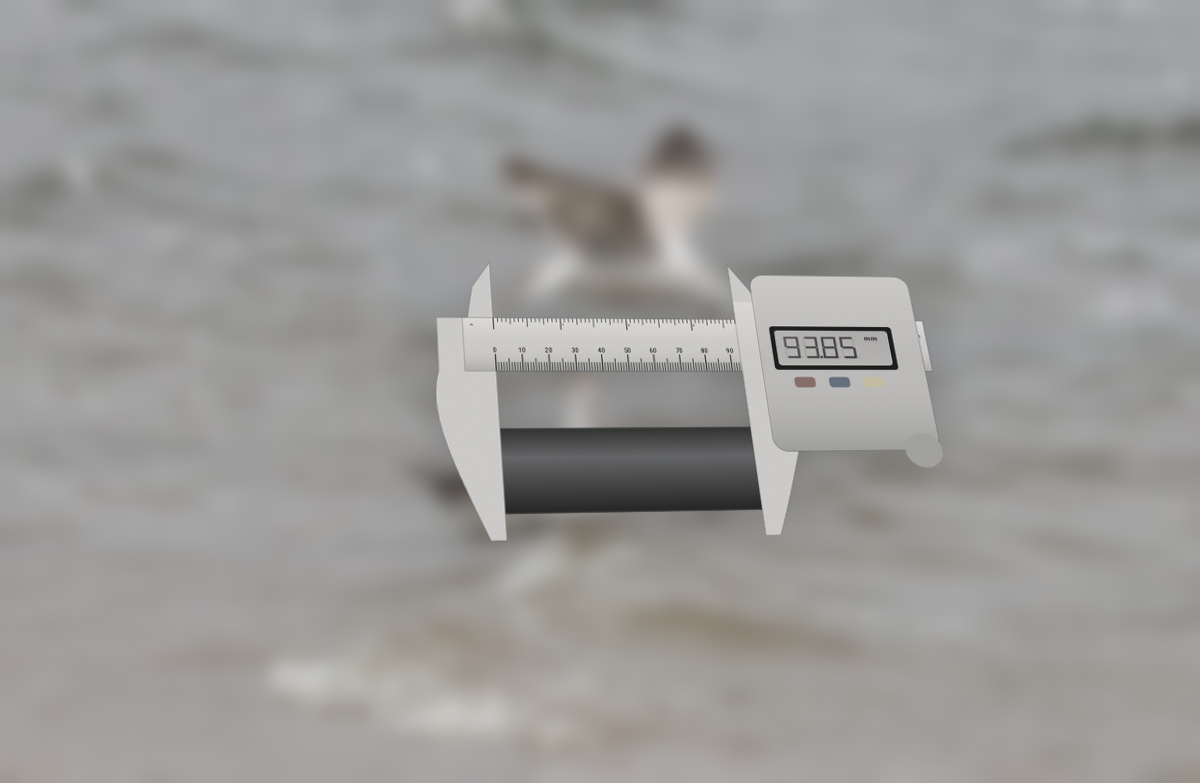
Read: 93.85 (mm)
